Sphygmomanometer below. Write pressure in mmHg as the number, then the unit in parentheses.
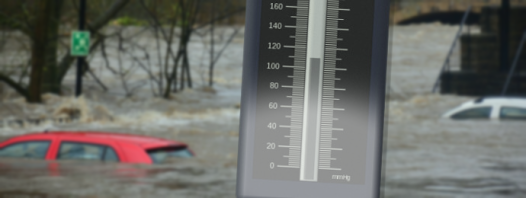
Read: 110 (mmHg)
